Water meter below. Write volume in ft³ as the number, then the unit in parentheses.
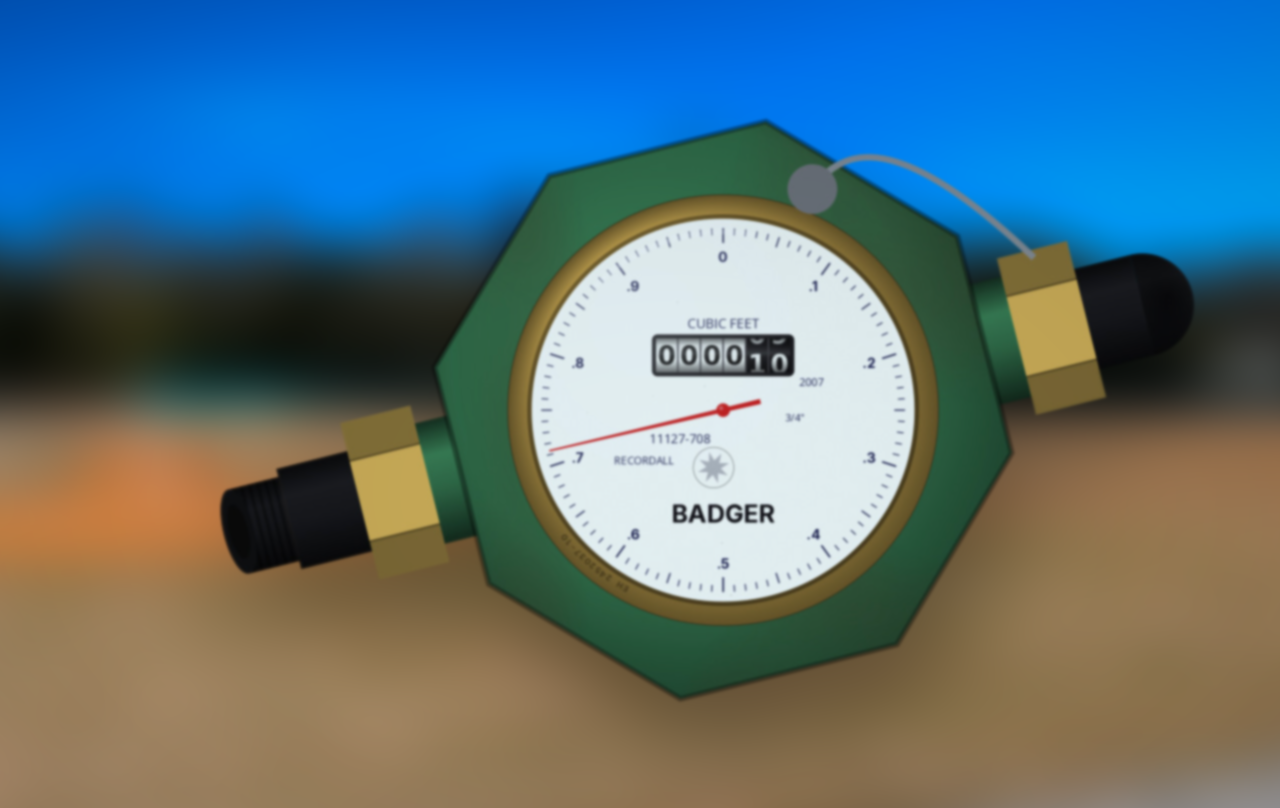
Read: 9.71 (ft³)
